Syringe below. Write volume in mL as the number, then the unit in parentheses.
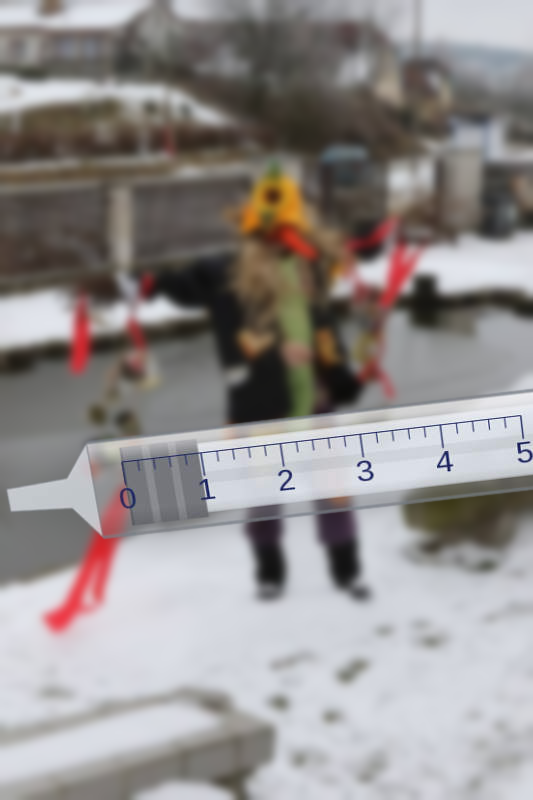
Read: 0 (mL)
